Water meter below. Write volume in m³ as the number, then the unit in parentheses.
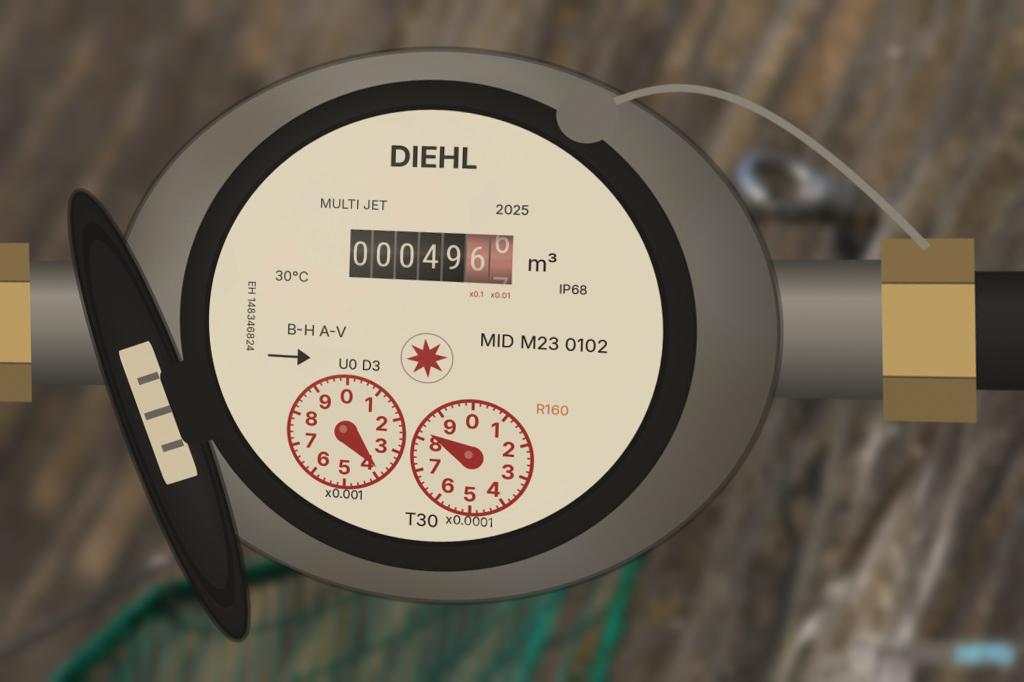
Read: 49.6638 (m³)
